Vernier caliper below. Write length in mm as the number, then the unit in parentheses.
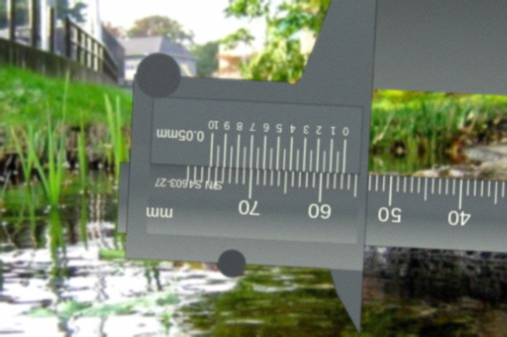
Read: 56.8 (mm)
